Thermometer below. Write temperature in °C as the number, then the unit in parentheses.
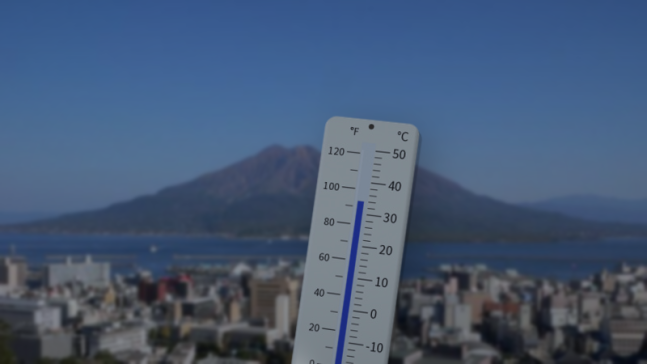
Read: 34 (°C)
